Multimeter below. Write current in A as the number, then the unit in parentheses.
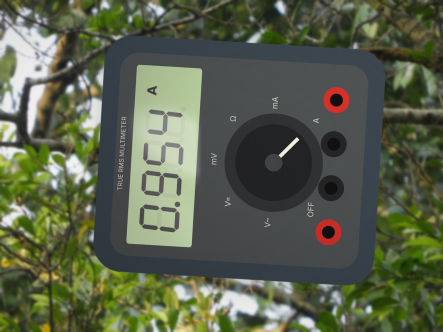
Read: 0.954 (A)
